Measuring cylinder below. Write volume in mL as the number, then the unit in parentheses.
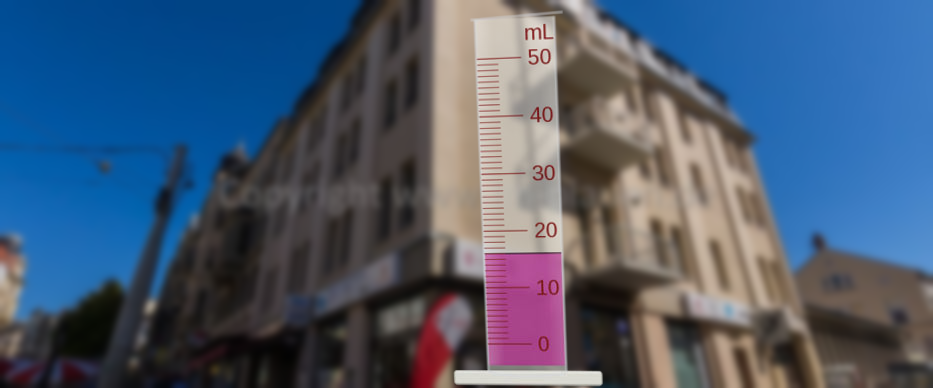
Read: 16 (mL)
